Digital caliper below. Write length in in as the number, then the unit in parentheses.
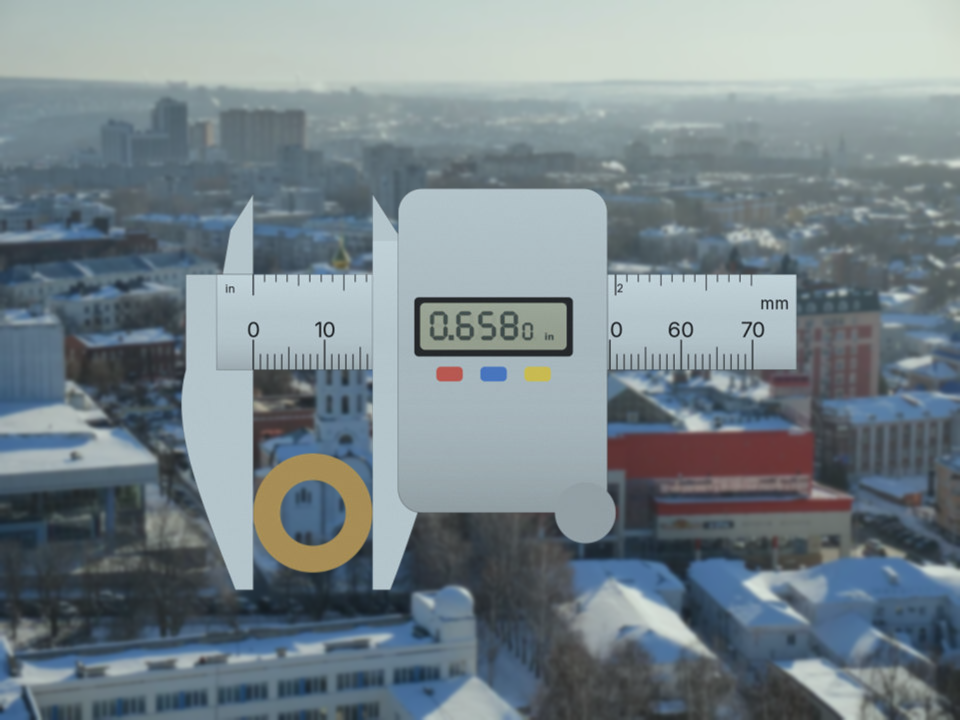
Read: 0.6580 (in)
